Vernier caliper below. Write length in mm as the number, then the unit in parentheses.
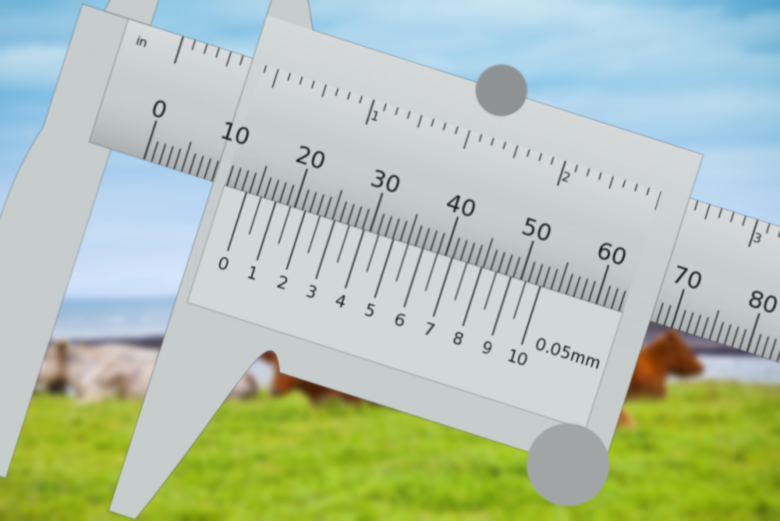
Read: 13.6 (mm)
